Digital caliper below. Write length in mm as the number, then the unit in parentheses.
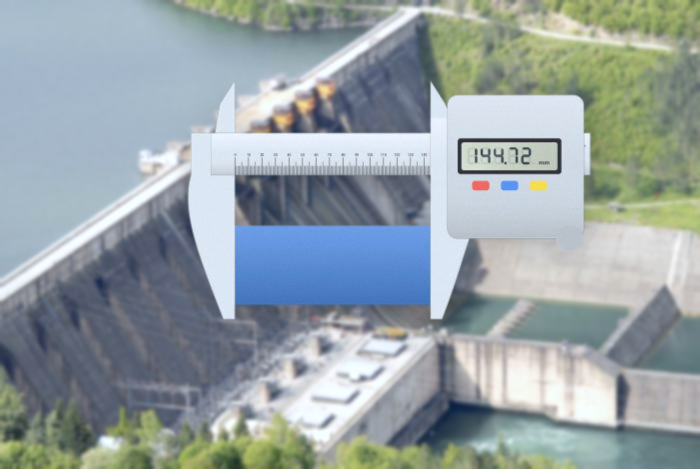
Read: 144.72 (mm)
